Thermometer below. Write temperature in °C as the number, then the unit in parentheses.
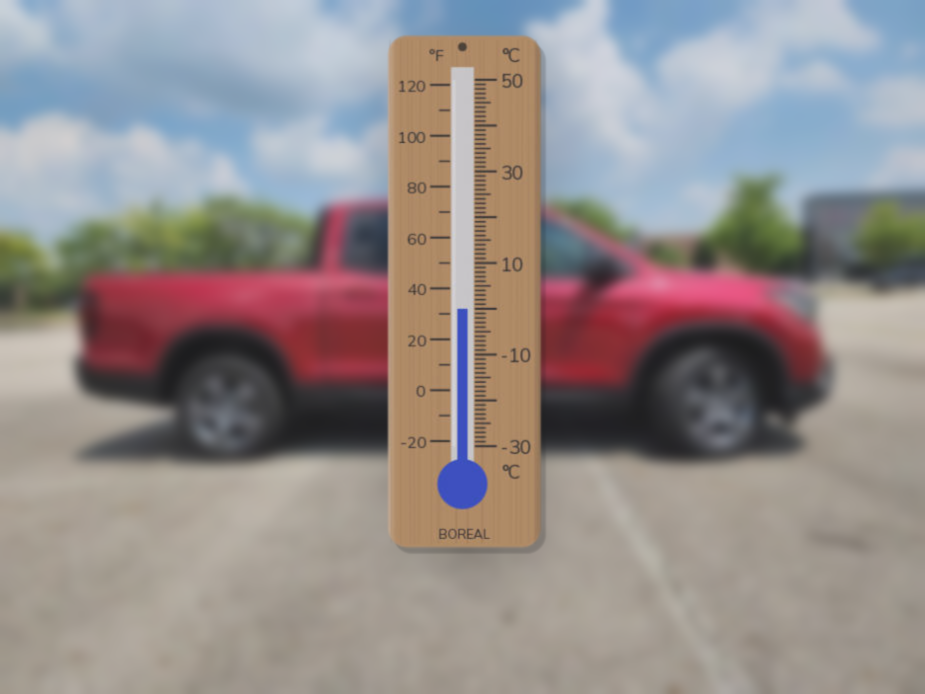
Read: 0 (°C)
